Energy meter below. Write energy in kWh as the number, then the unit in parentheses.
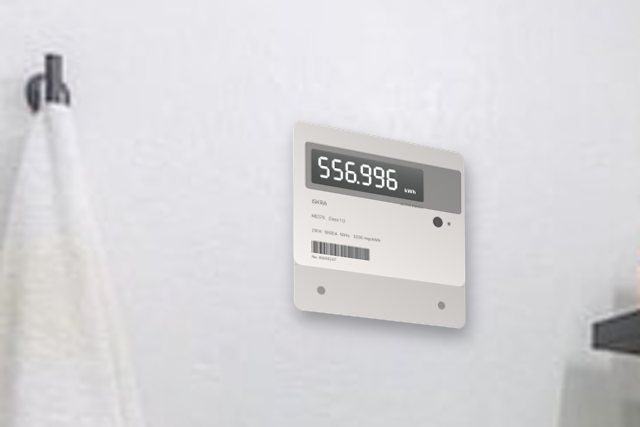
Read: 556.996 (kWh)
